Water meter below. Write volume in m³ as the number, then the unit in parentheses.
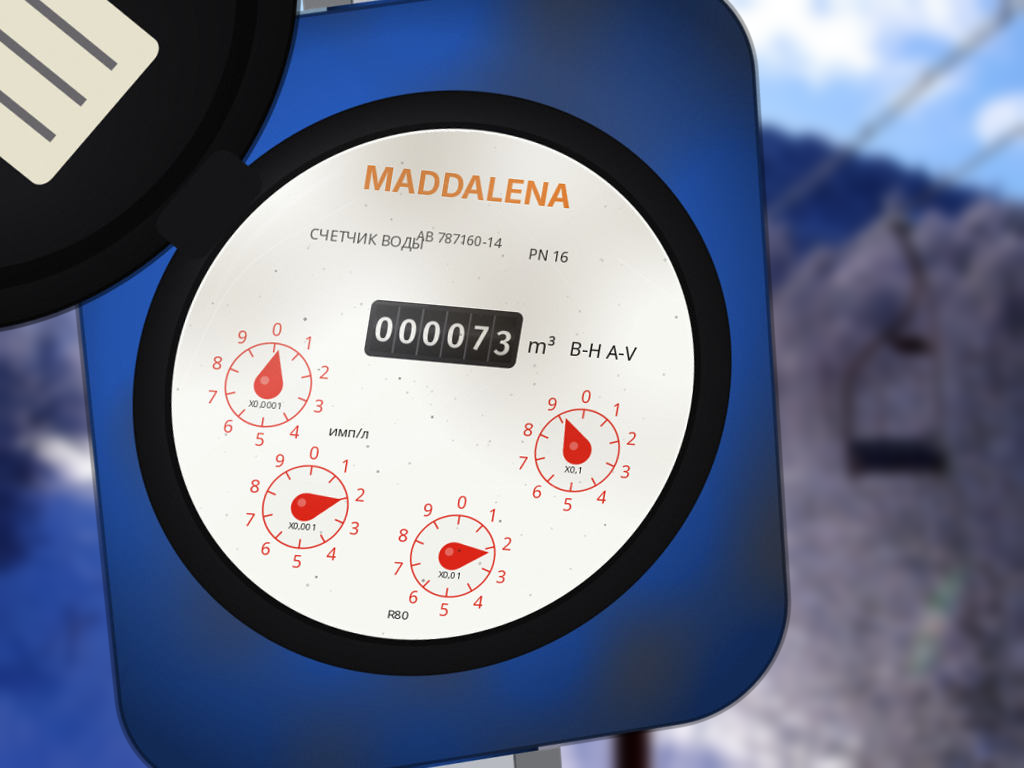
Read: 72.9220 (m³)
